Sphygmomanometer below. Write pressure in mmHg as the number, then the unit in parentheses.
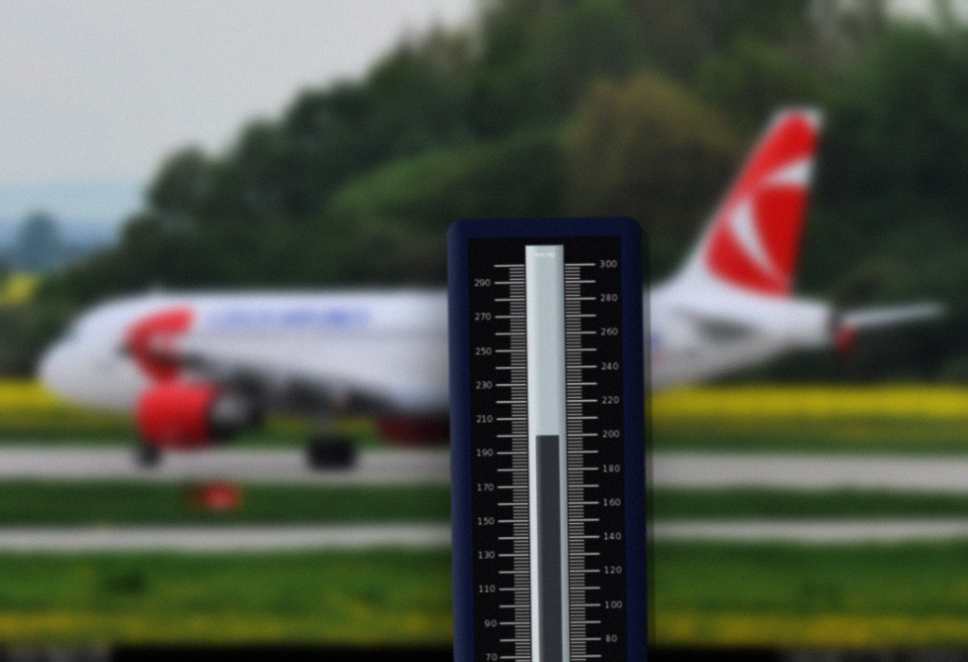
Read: 200 (mmHg)
